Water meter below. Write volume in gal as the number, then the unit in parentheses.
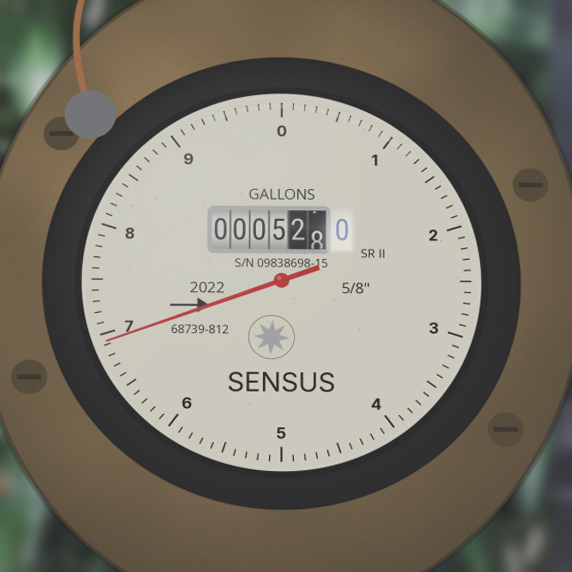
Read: 5276.9 (gal)
